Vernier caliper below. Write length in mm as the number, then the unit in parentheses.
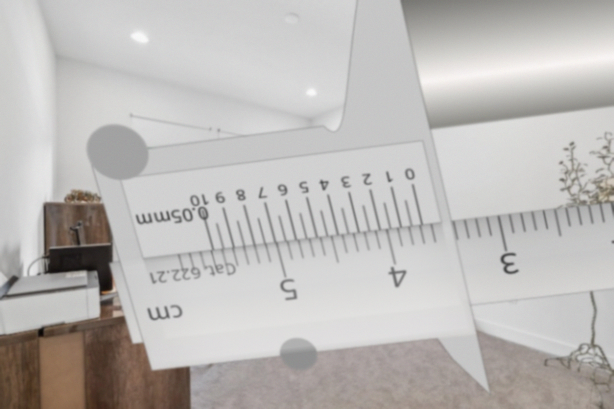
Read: 36.8 (mm)
